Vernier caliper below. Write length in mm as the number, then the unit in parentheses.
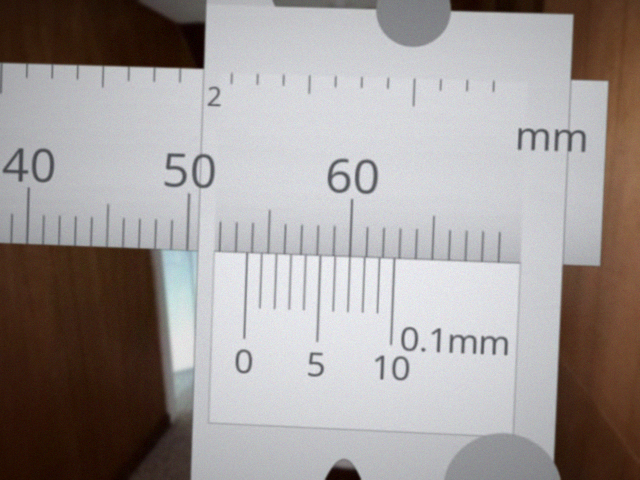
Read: 53.7 (mm)
